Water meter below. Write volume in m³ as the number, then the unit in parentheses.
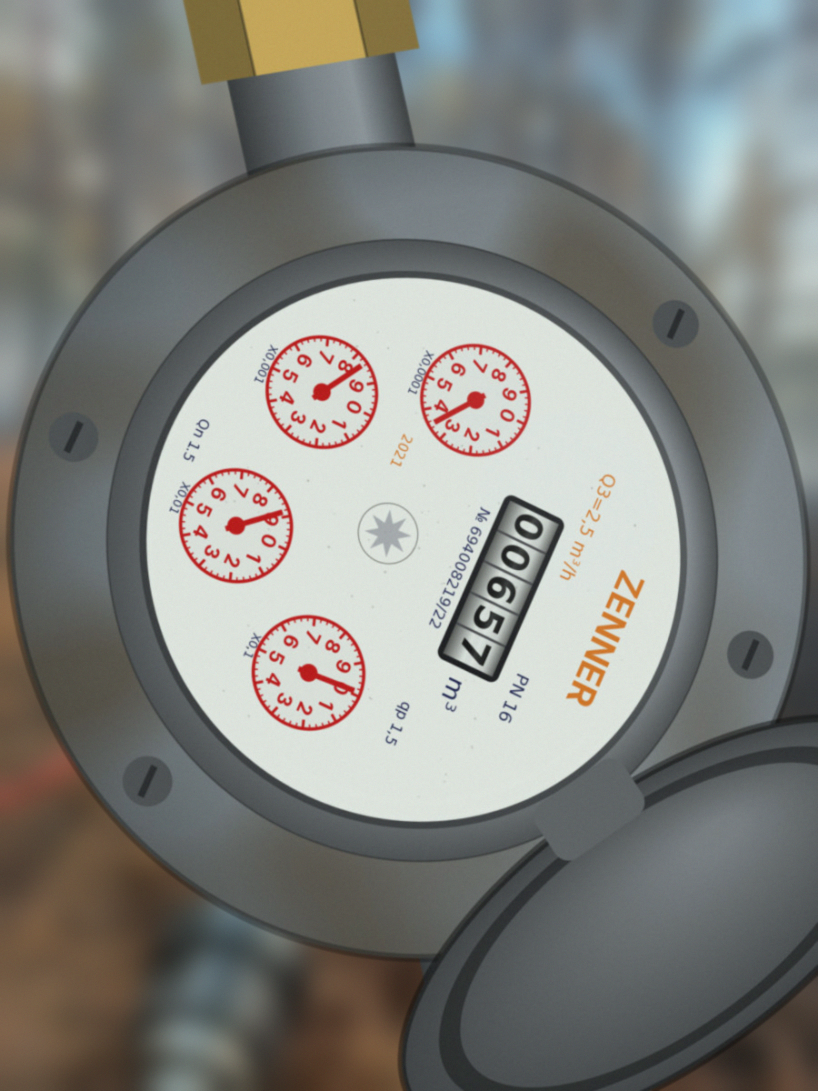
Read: 656.9883 (m³)
